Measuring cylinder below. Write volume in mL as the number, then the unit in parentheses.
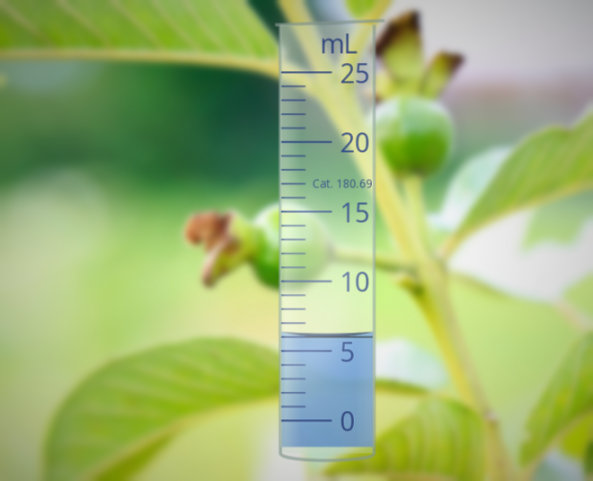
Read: 6 (mL)
